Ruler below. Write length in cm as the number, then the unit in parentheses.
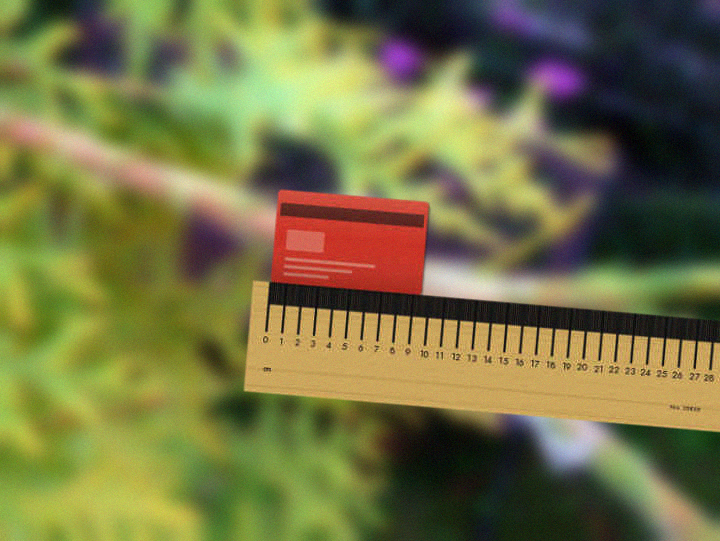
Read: 9.5 (cm)
